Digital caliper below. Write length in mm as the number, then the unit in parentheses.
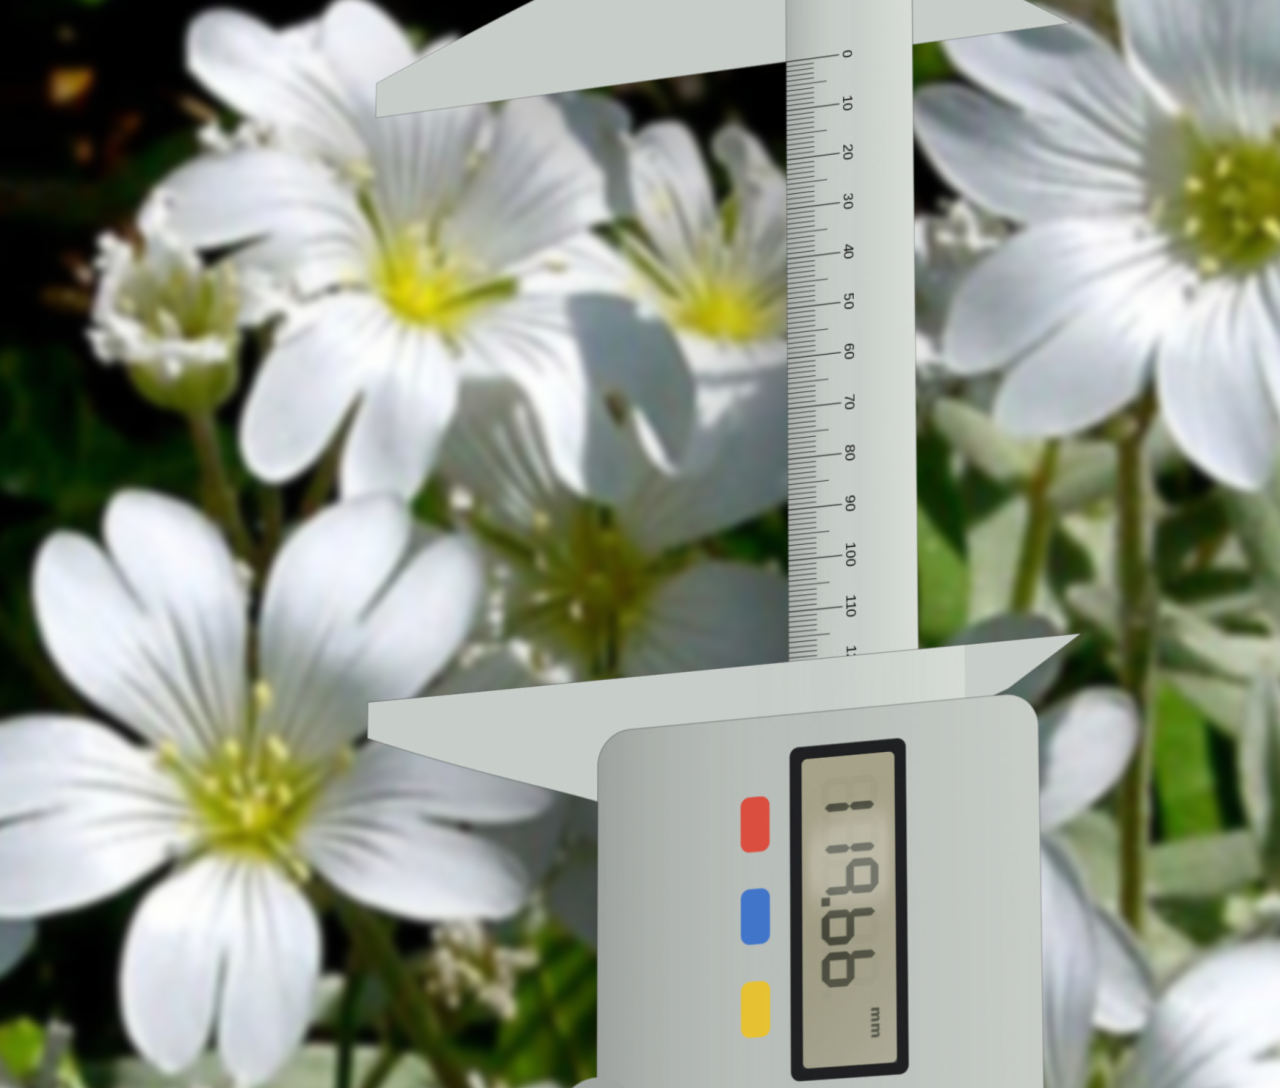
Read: 119.66 (mm)
